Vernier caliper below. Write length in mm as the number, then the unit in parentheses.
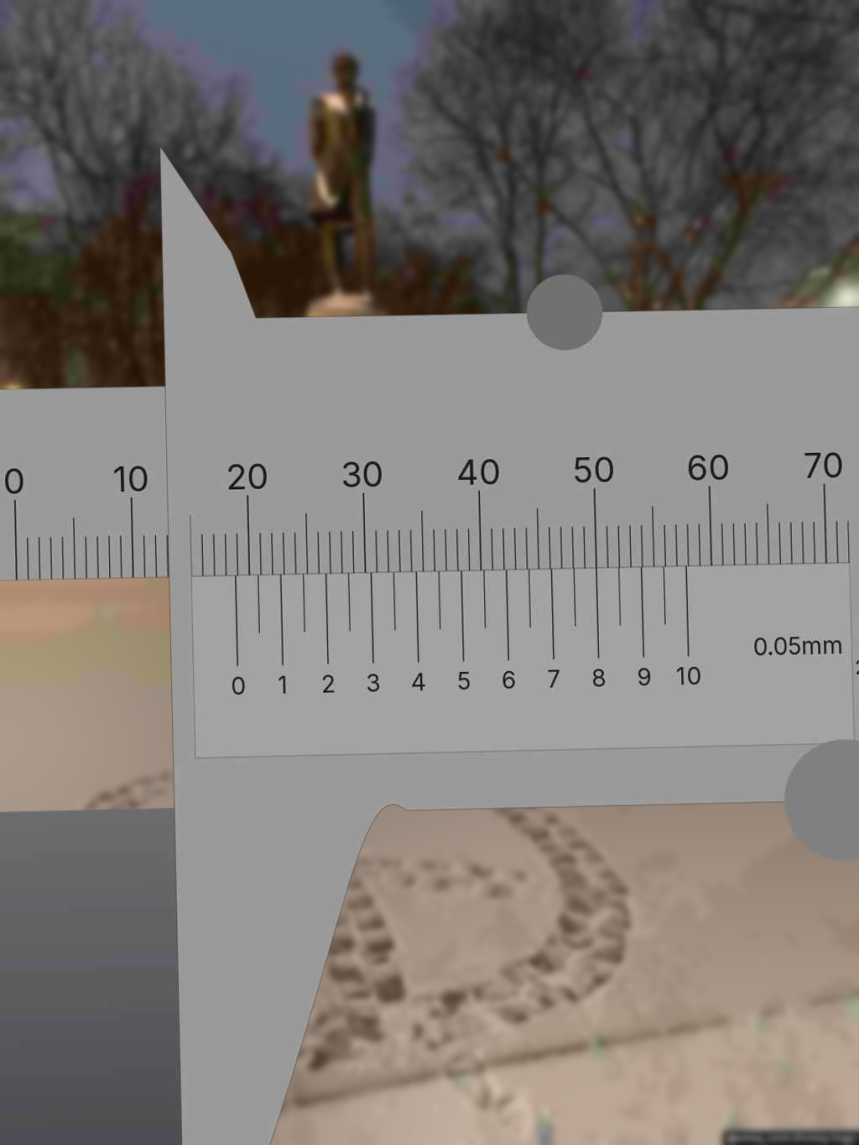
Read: 18.8 (mm)
